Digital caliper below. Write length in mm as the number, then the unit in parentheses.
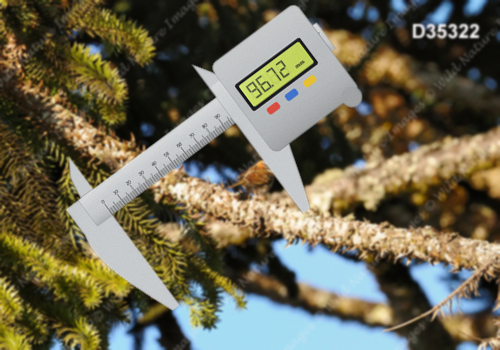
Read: 96.72 (mm)
